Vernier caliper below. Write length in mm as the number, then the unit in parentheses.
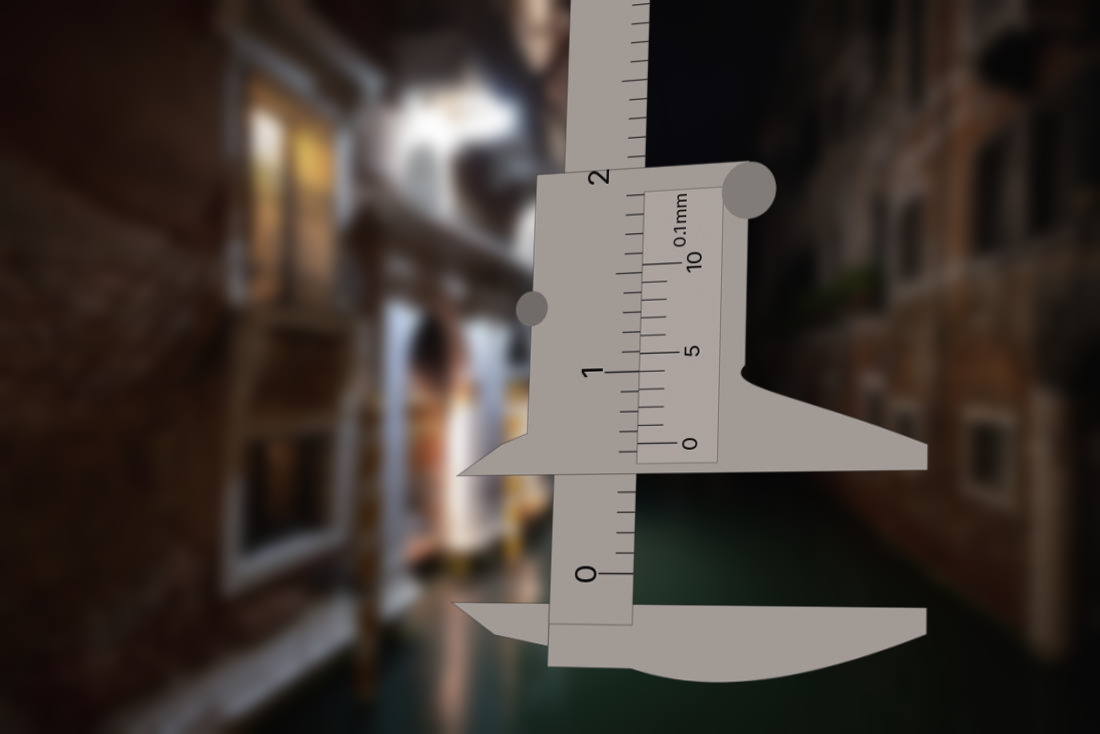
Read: 6.4 (mm)
